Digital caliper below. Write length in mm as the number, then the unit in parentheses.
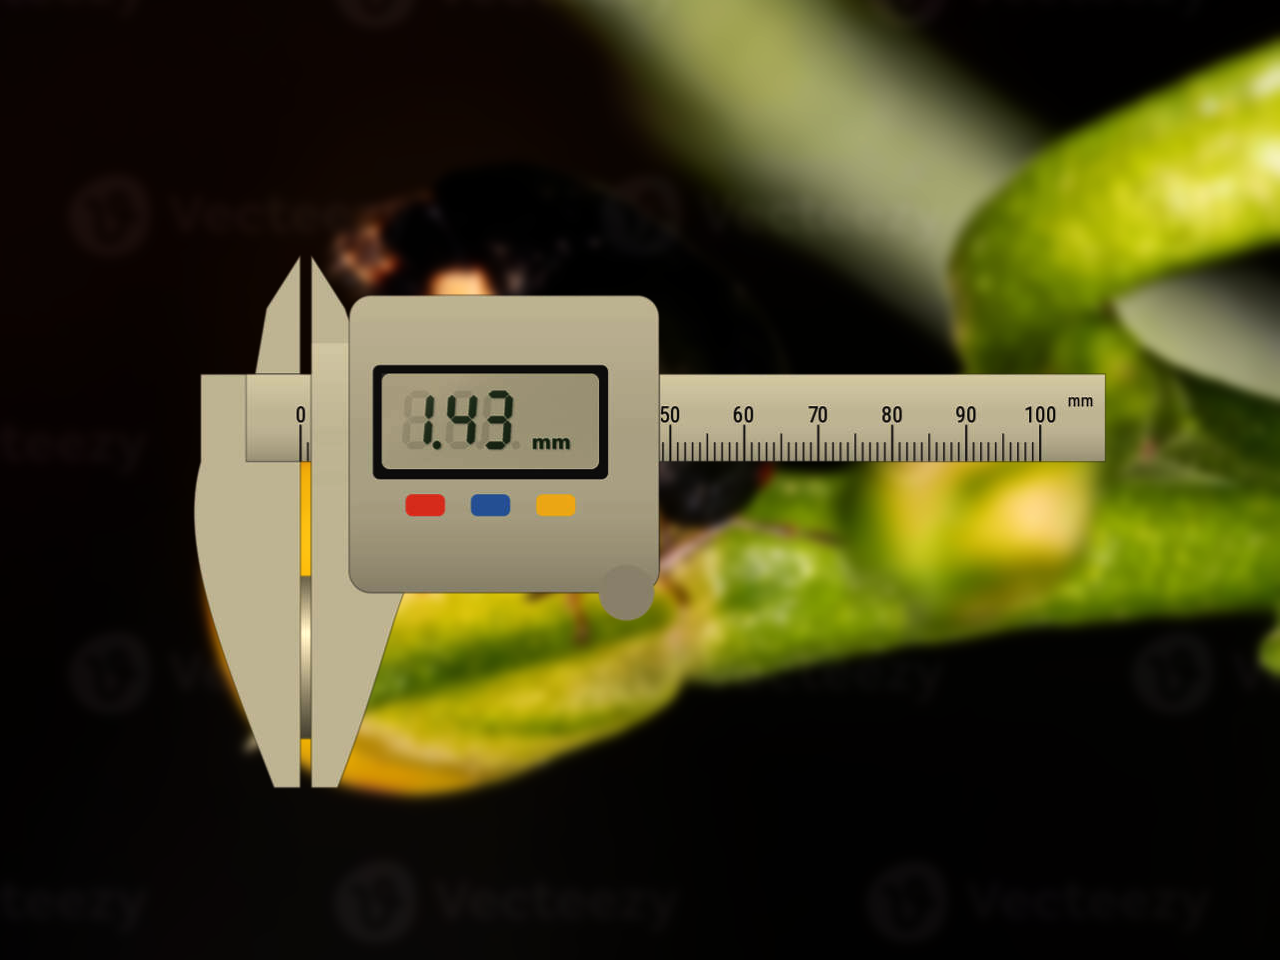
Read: 1.43 (mm)
